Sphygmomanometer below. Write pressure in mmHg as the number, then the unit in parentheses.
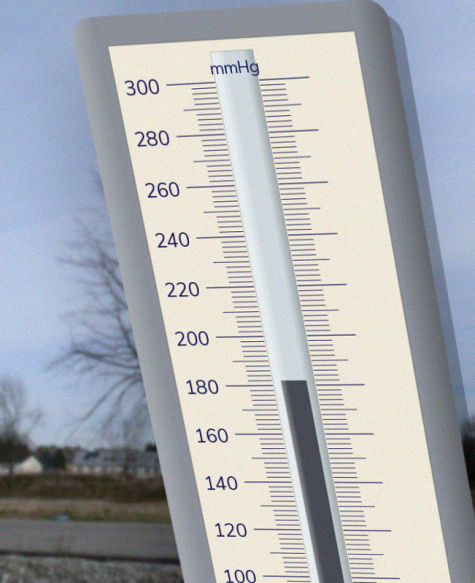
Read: 182 (mmHg)
